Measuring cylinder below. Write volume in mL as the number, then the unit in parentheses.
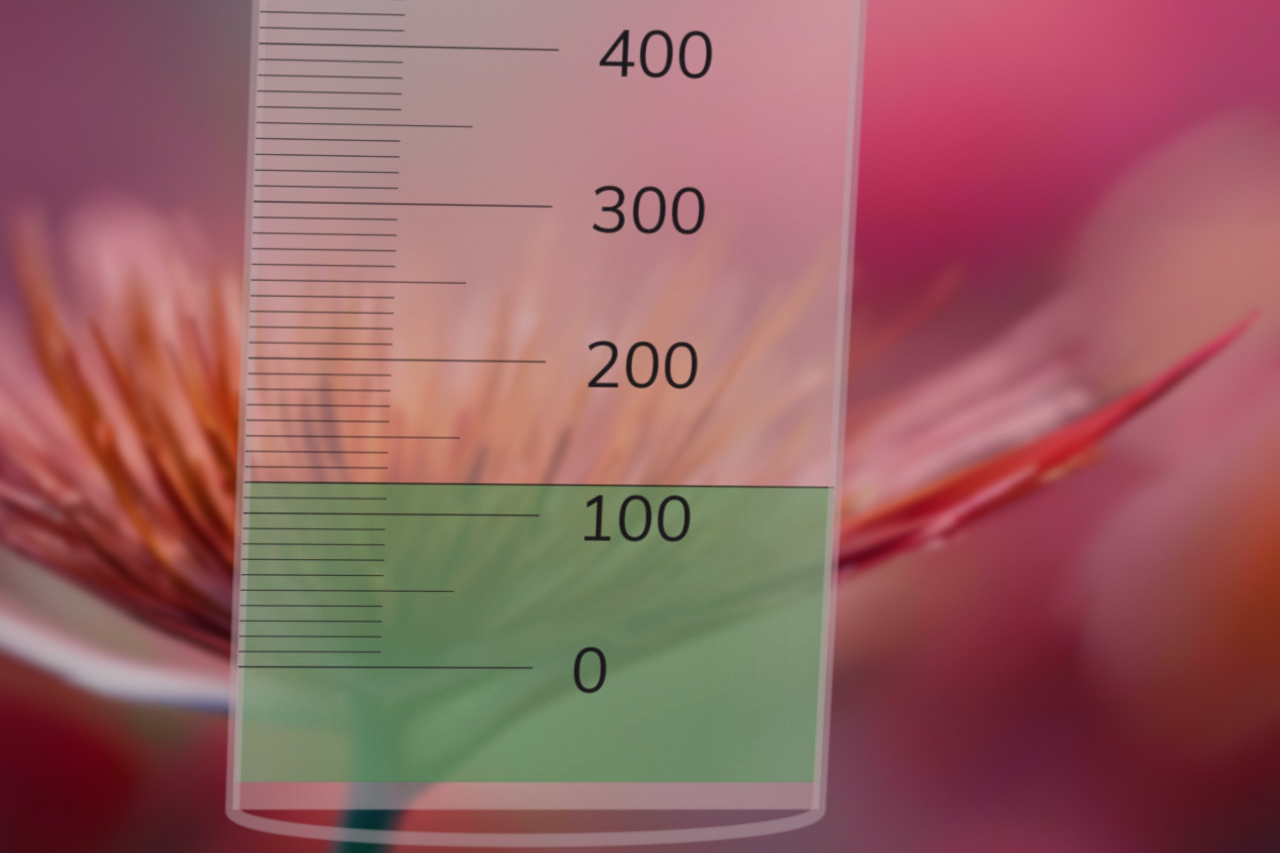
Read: 120 (mL)
